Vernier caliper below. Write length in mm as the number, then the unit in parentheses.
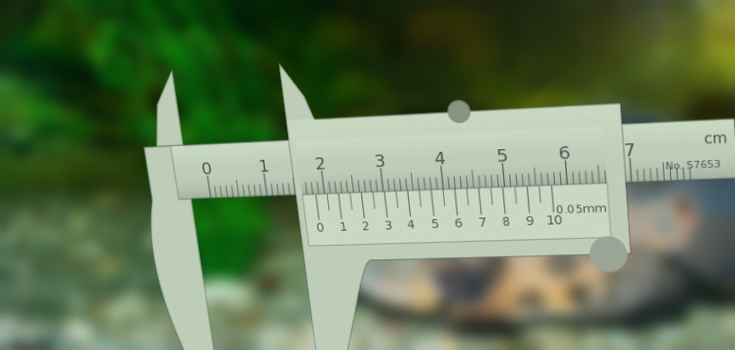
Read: 18.5 (mm)
